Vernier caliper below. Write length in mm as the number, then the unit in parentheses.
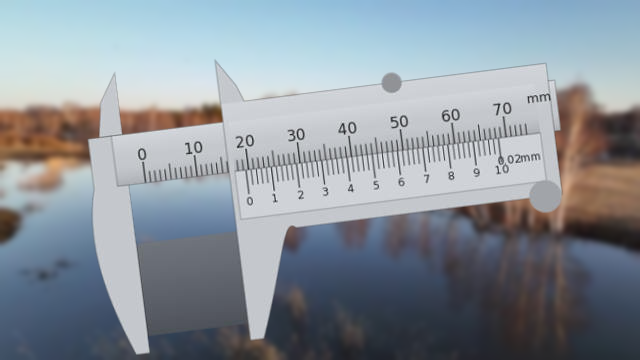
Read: 19.5 (mm)
